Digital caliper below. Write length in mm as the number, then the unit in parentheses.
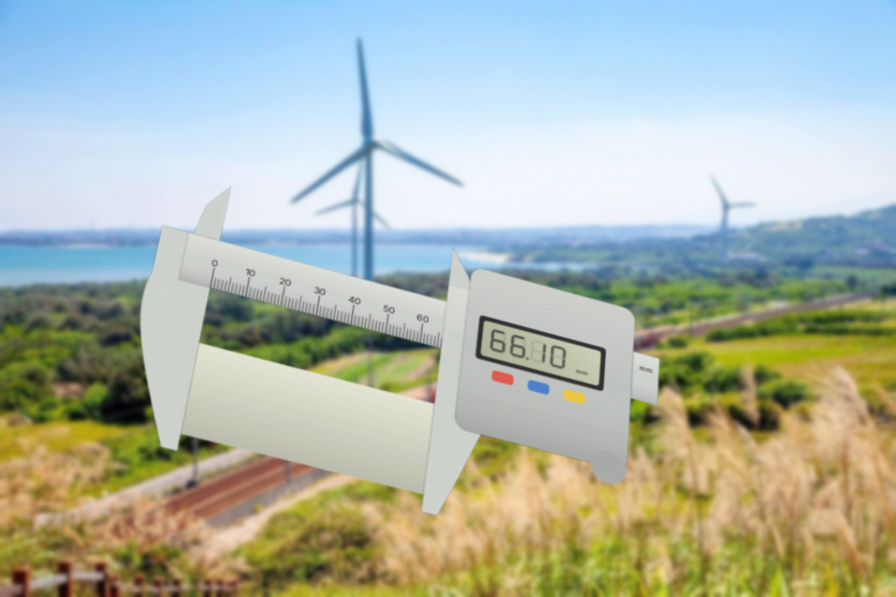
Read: 66.10 (mm)
